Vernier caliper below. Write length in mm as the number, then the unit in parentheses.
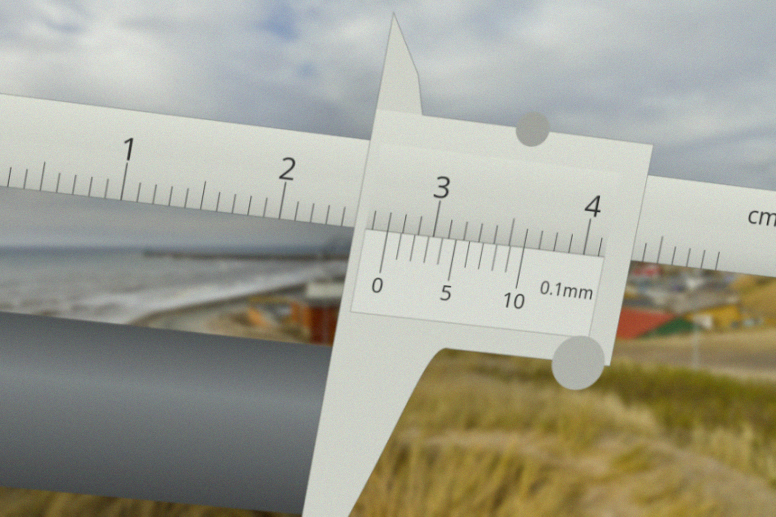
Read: 27.0 (mm)
